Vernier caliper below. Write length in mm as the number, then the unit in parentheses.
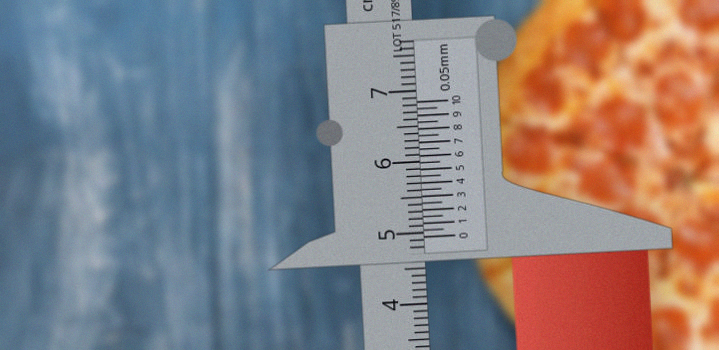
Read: 49.4 (mm)
